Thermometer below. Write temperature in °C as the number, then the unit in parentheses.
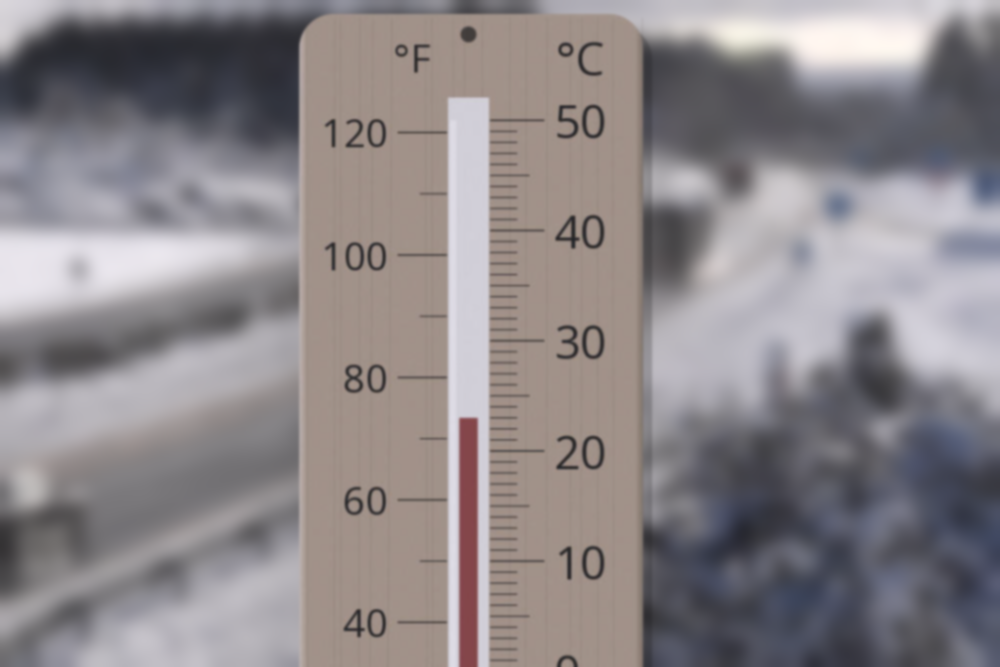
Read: 23 (°C)
